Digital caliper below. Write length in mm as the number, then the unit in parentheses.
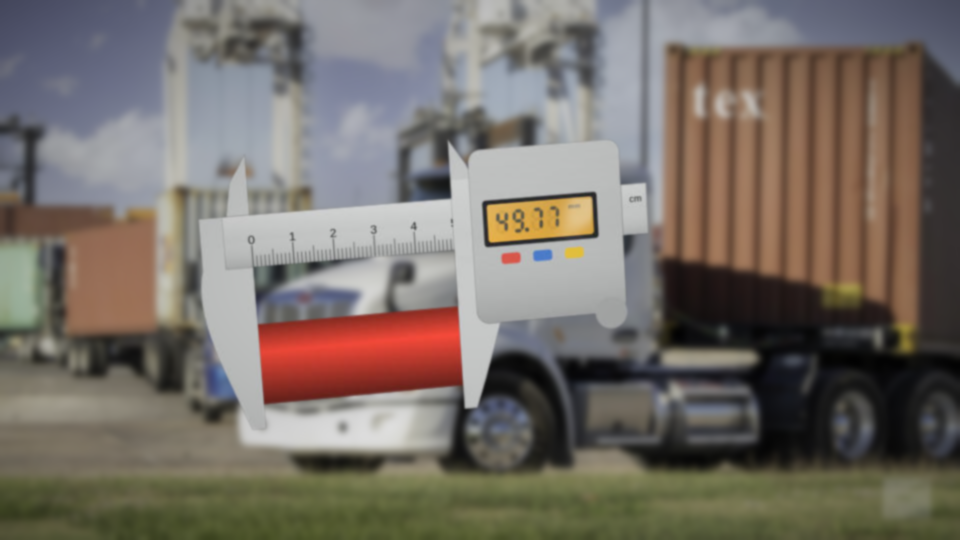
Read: 49.77 (mm)
